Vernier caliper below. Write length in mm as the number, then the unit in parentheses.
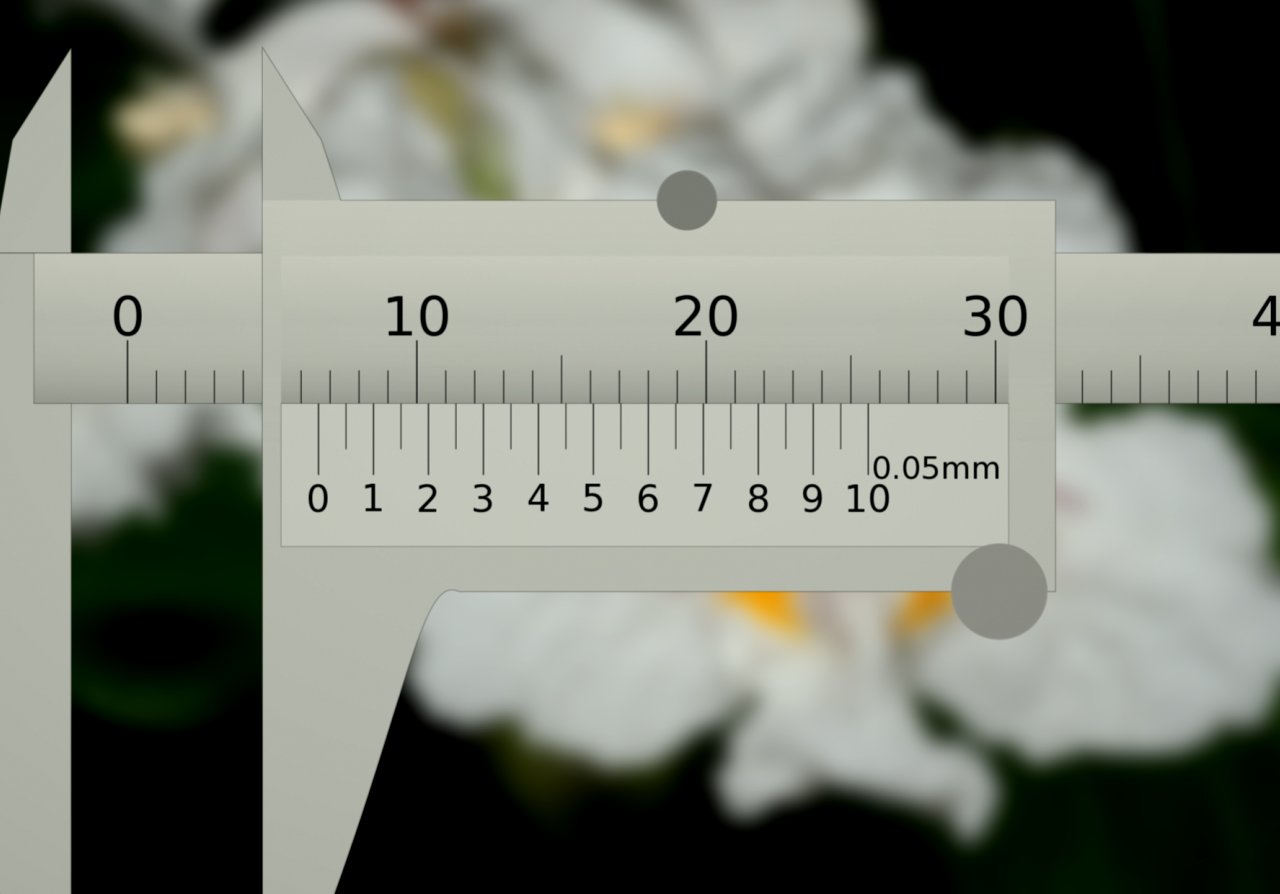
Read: 6.60 (mm)
